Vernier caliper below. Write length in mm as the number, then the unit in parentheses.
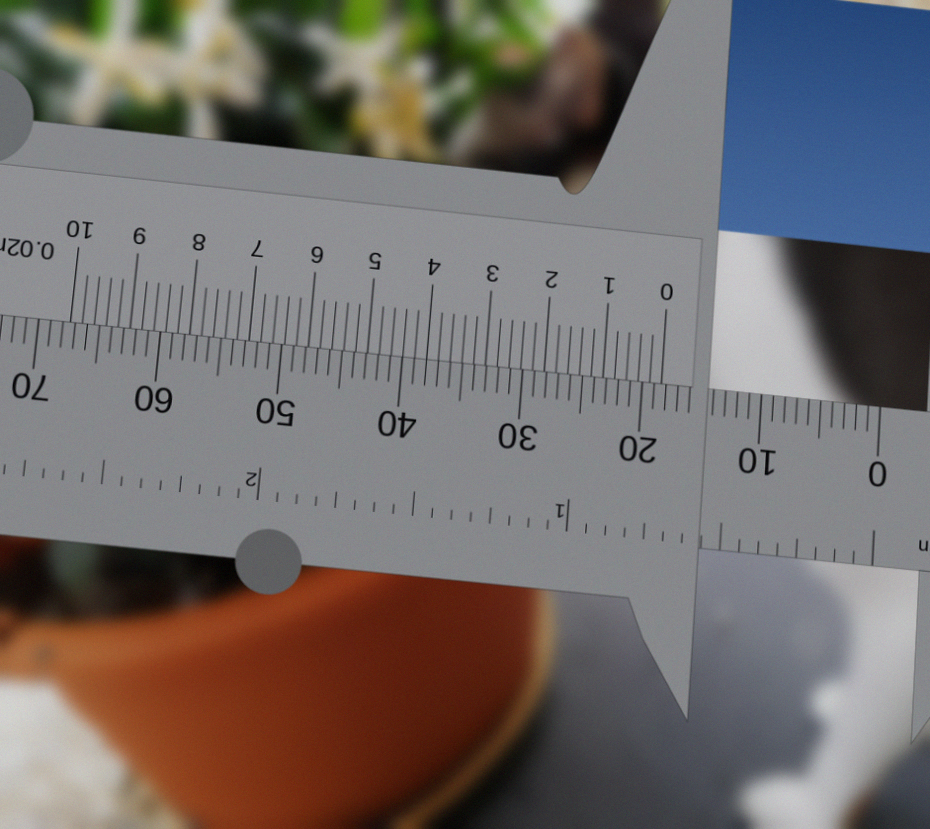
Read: 18.4 (mm)
